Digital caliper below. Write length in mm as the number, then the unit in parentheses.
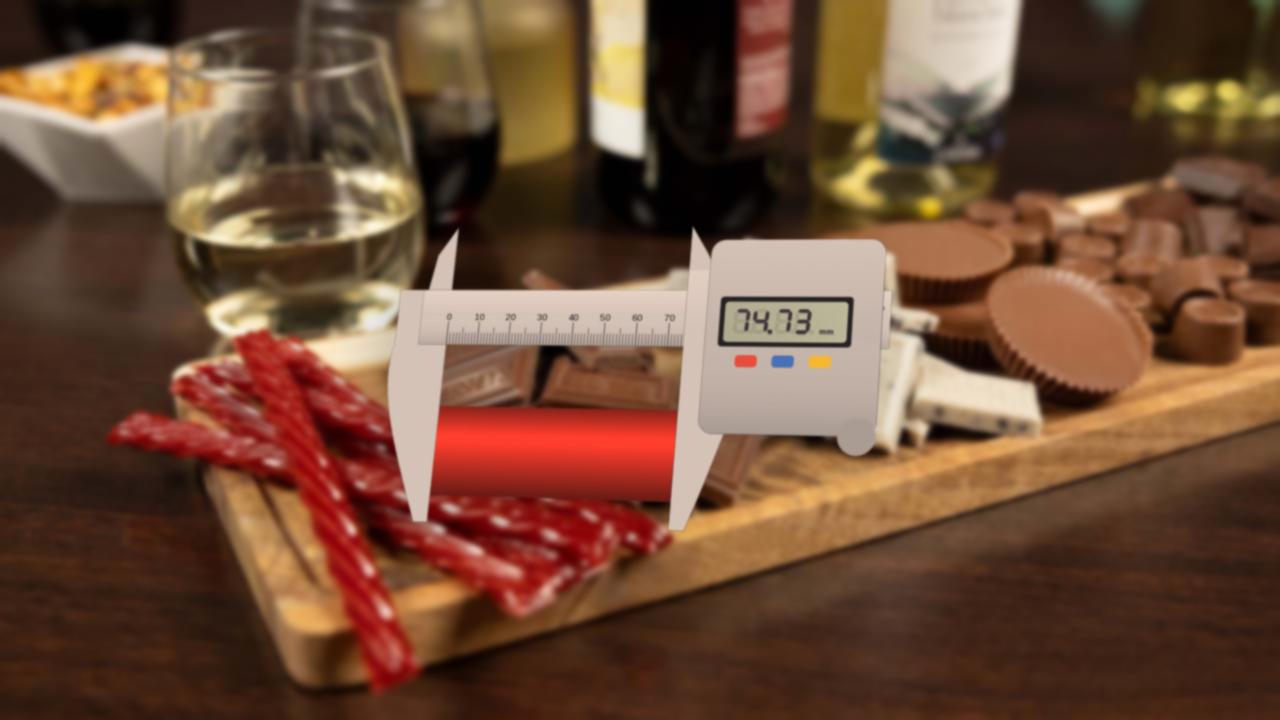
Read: 74.73 (mm)
